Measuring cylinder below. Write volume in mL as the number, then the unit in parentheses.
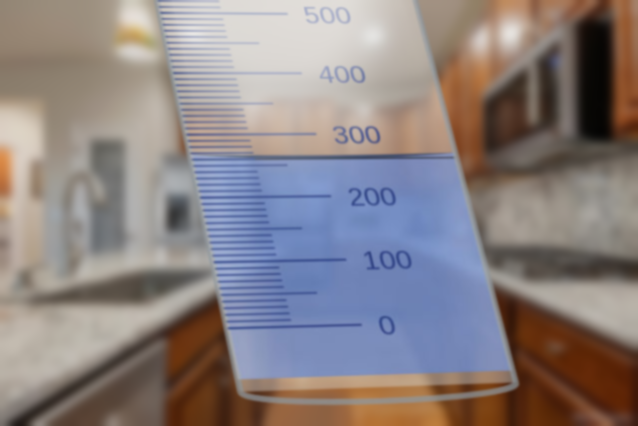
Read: 260 (mL)
